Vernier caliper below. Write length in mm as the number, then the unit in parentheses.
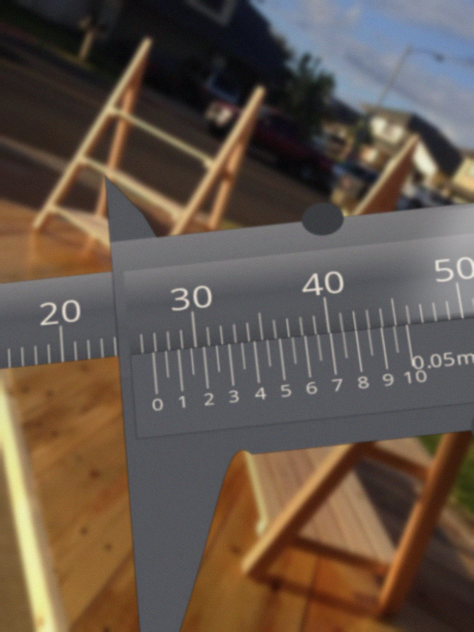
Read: 26.8 (mm)
